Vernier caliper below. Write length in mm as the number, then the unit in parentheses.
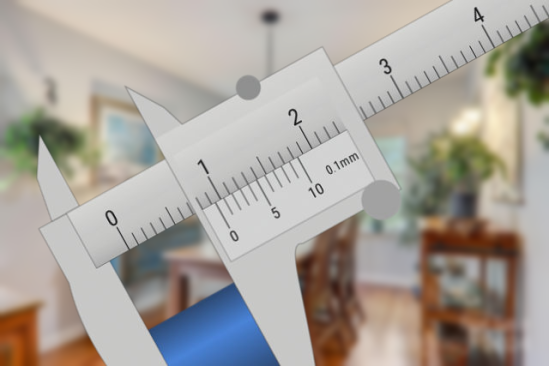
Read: 9.4 (mm)
